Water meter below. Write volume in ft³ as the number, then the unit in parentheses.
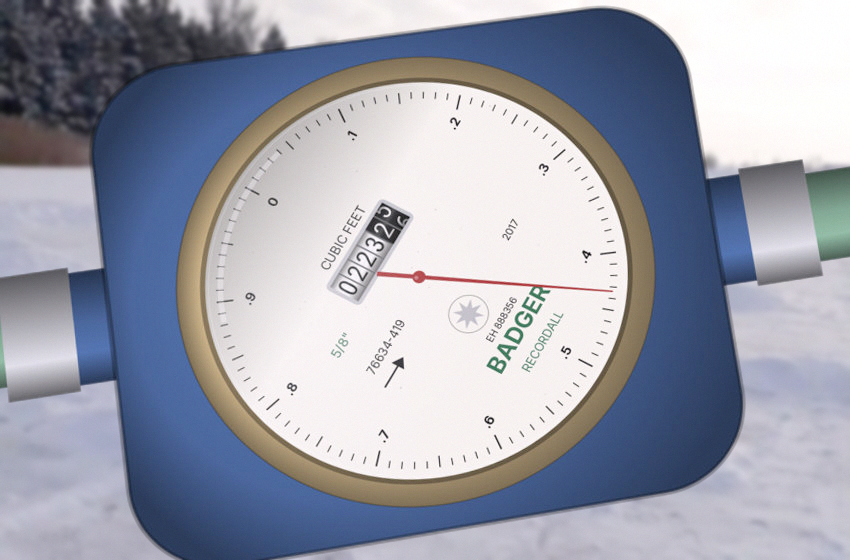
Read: 22325.43 (ft³)
